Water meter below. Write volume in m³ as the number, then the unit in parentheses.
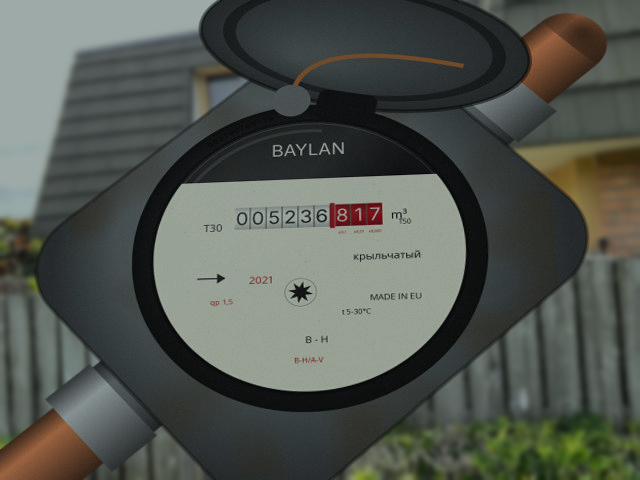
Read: 5236.817 (m³)
